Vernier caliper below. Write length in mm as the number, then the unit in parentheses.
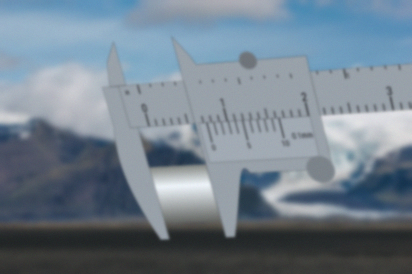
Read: 7.4 (mm)
